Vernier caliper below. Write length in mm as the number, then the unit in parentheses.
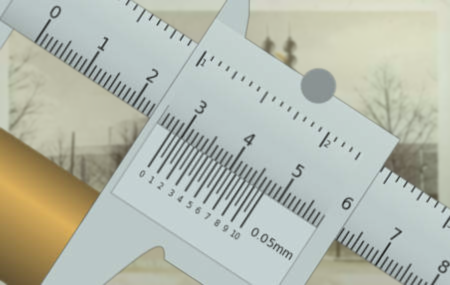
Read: 28.0 (mm)
